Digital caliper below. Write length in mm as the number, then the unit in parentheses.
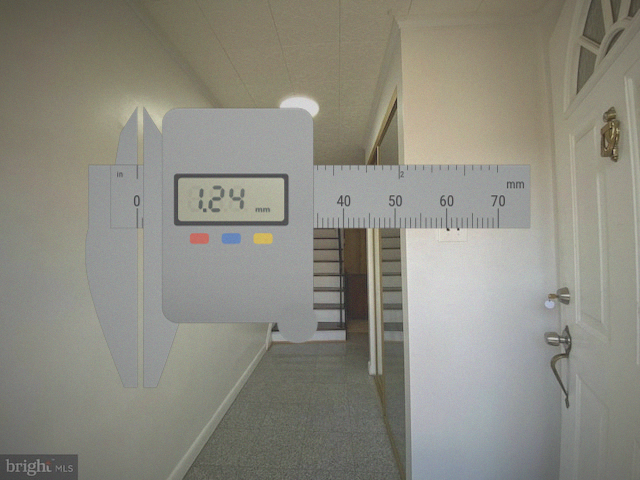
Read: 1.24 (mm)
